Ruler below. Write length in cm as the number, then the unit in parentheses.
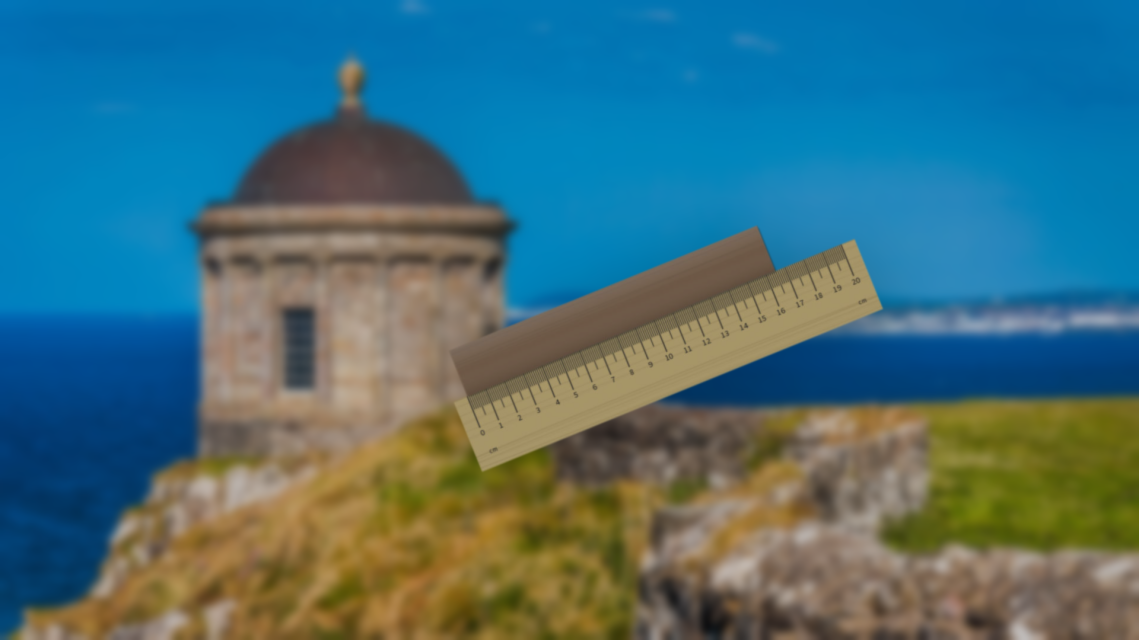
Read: 16.5 (cm)
